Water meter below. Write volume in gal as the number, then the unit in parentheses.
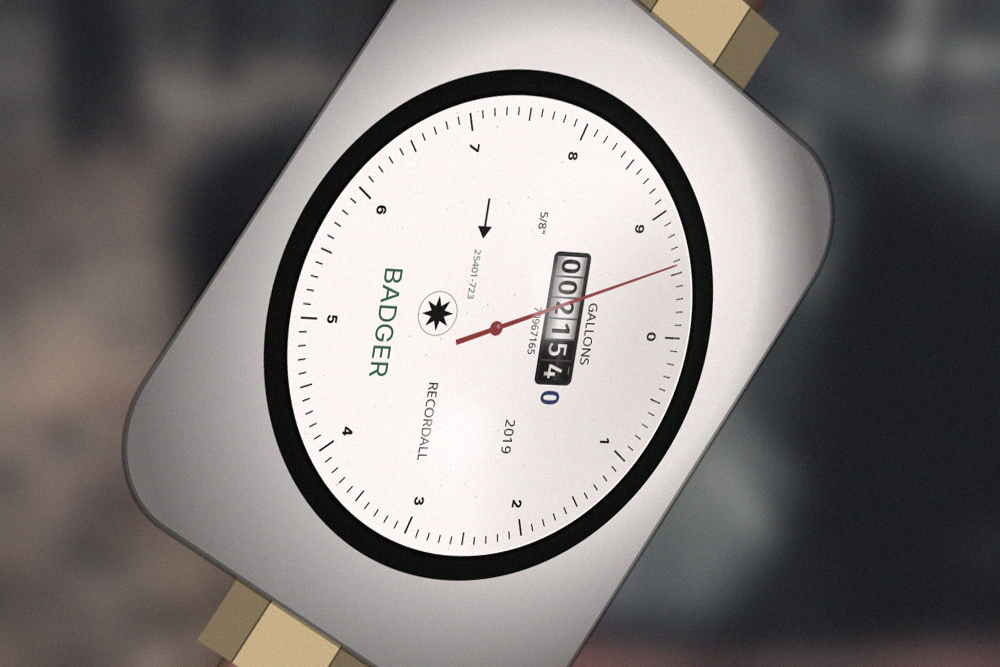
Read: 21539.4 (gal)
